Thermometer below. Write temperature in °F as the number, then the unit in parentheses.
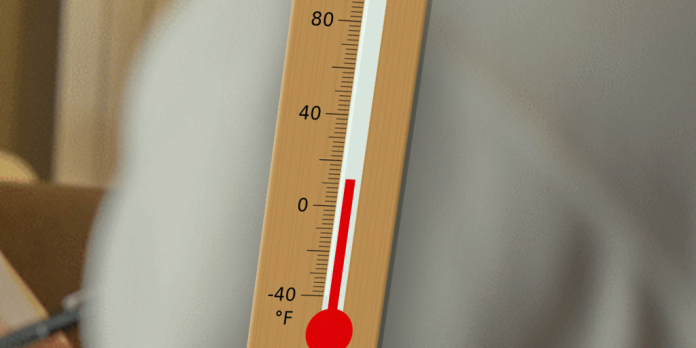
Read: 12 (°F)
